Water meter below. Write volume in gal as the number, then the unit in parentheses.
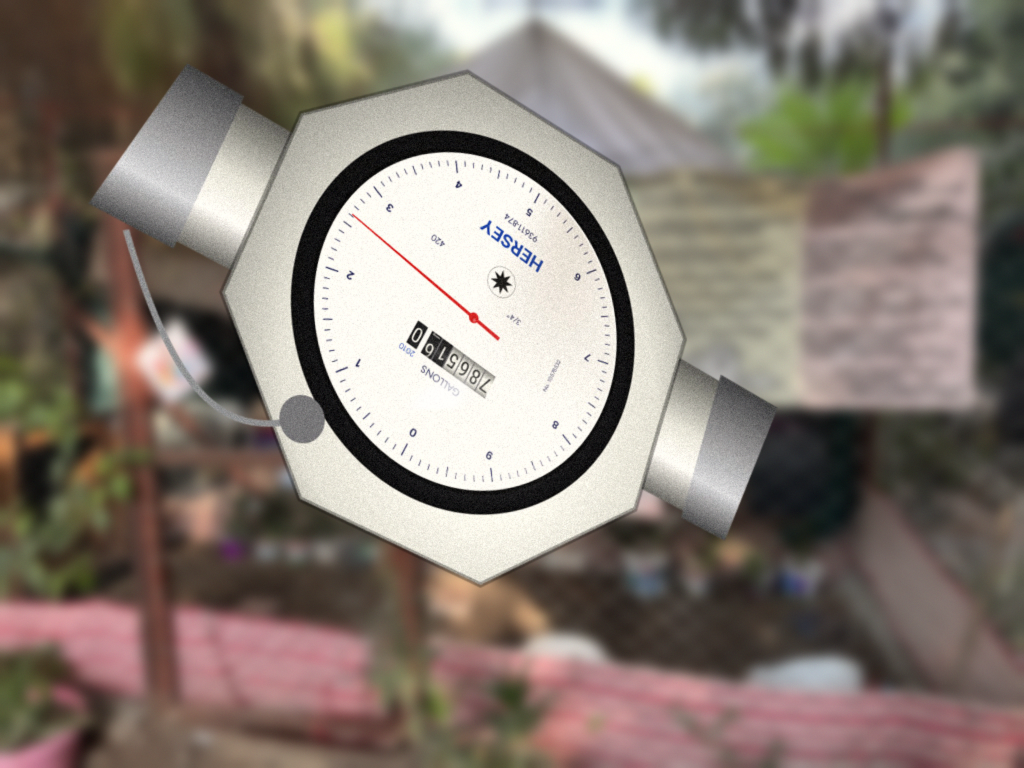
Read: 7865162.6 (gal)
